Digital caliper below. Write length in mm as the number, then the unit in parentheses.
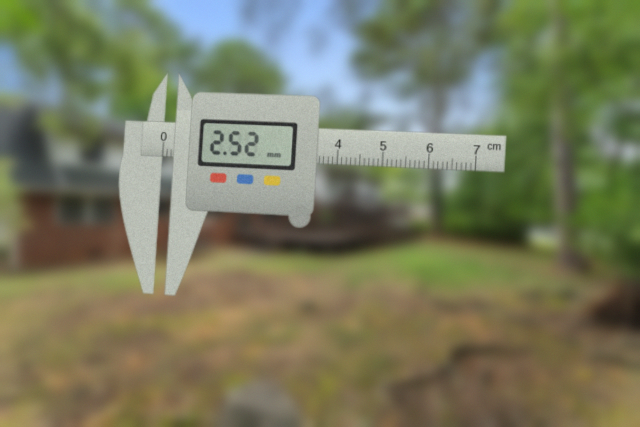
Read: 2.52 (mm)
